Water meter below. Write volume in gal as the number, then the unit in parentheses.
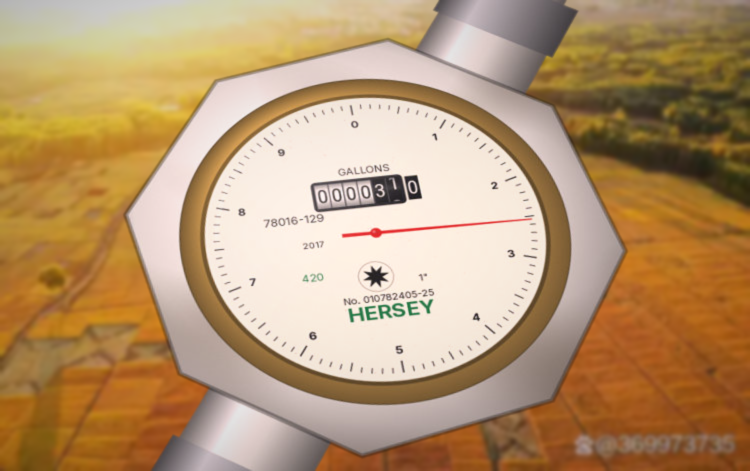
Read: 312.5 (gal)
